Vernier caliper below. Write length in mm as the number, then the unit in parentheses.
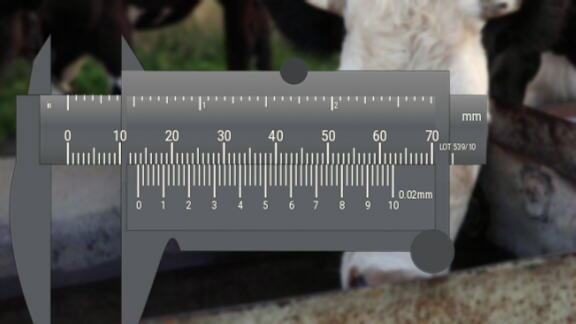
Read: 13.5 (mm)
